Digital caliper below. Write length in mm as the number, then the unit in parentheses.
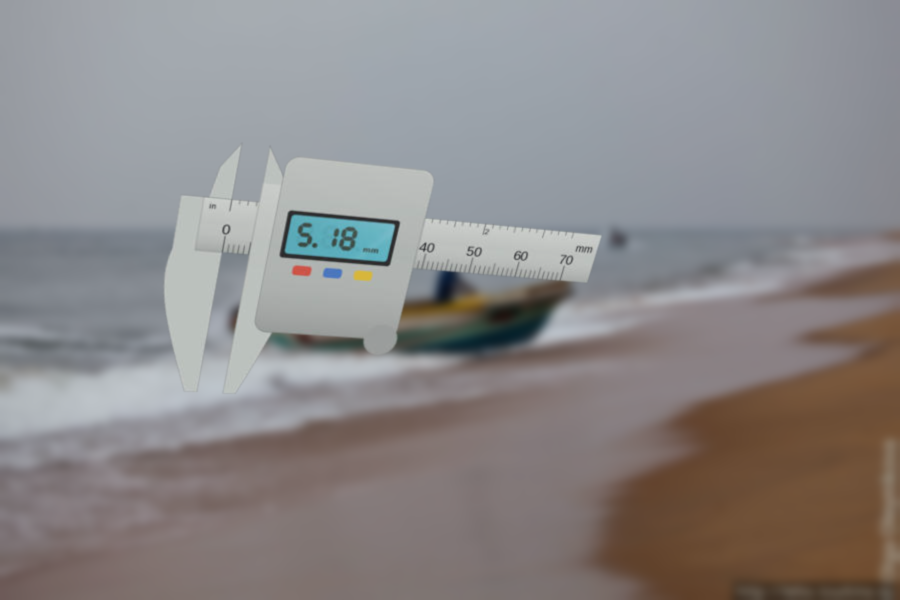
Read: 5.18 (mm)
